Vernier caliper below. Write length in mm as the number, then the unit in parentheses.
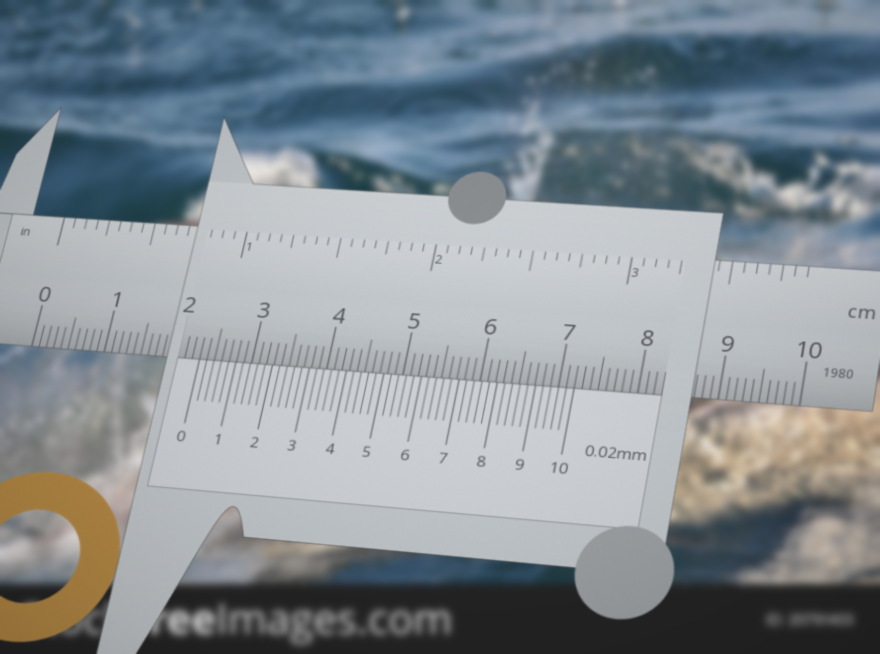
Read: 23.0 (mm)
